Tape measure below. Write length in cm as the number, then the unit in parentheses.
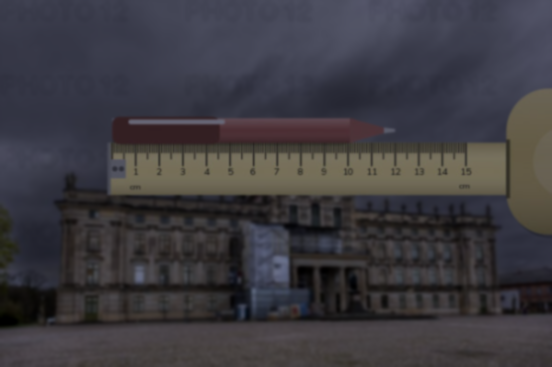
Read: 12 (cm)
